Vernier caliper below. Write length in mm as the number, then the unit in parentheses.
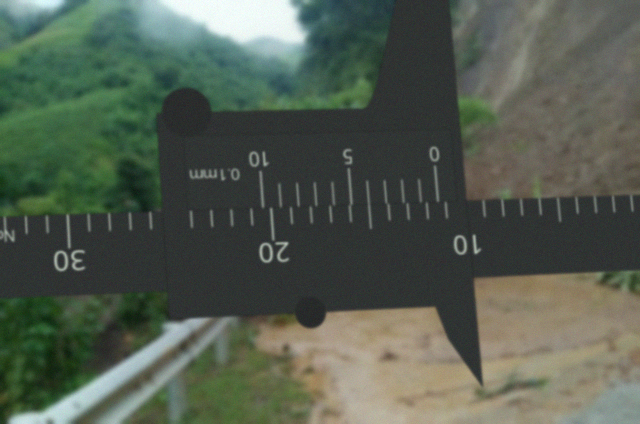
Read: 11.4 (mm)
